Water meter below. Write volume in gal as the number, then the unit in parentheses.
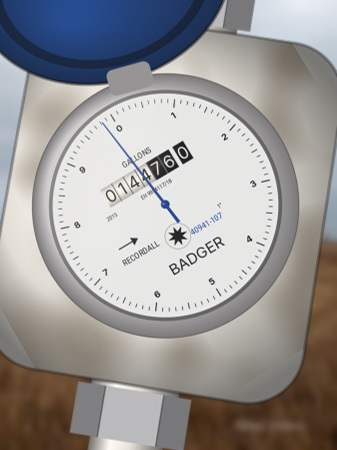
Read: 144759.8 (gal)
